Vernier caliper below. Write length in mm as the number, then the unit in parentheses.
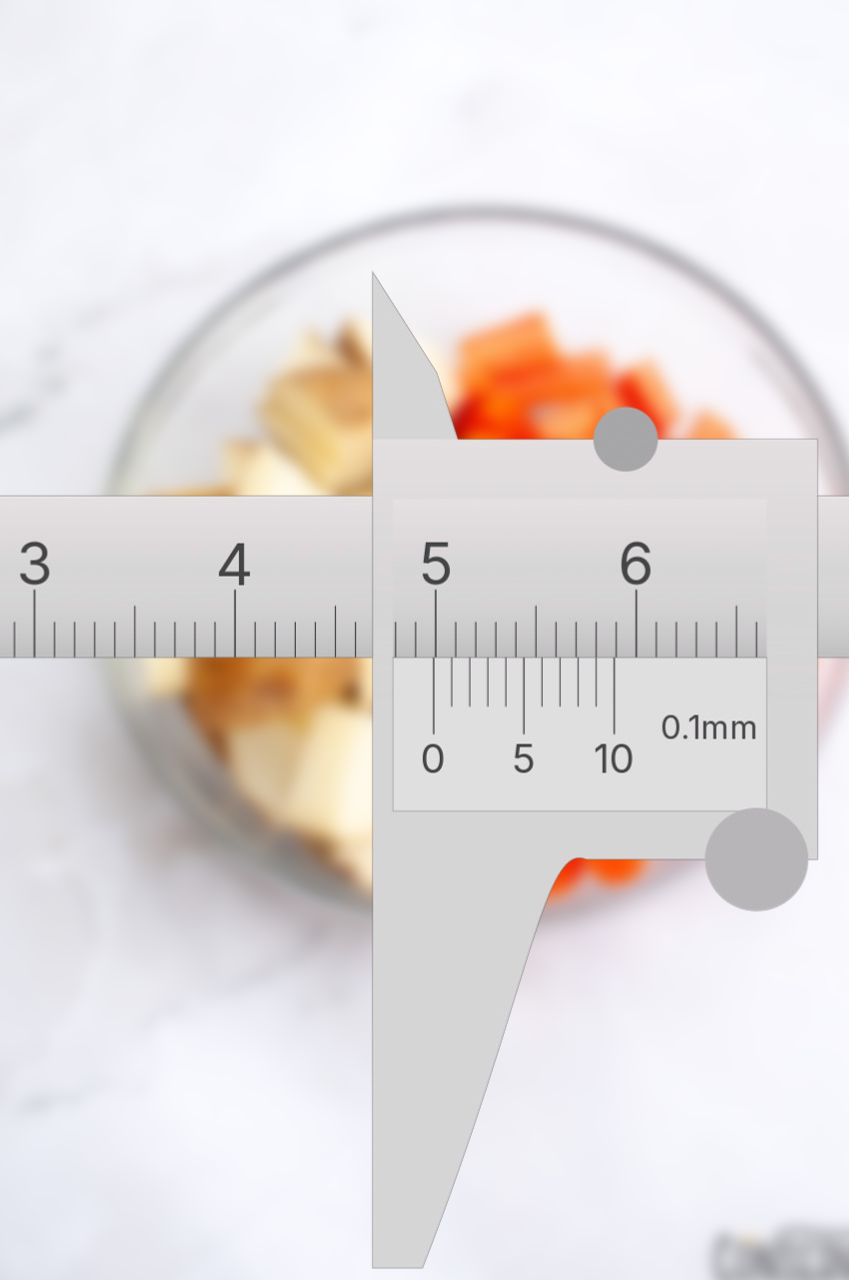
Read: 49.9 (mm)
